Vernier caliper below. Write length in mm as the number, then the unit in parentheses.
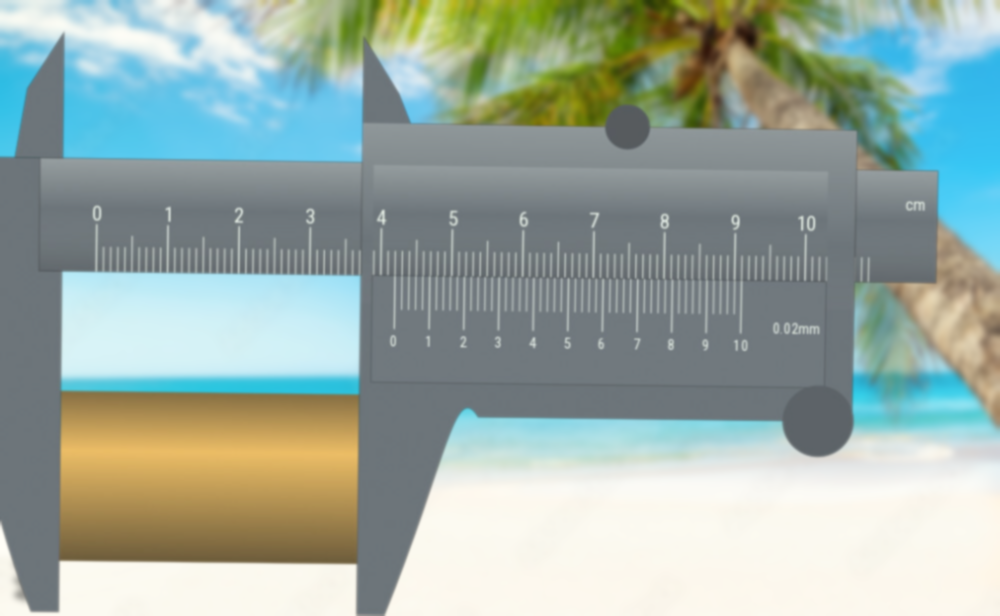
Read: 42.0 (mm)
